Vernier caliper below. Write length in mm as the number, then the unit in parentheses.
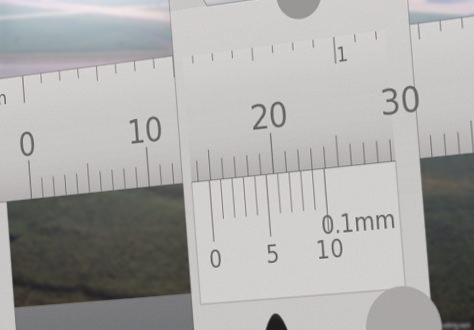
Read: 14.9 (mm)
